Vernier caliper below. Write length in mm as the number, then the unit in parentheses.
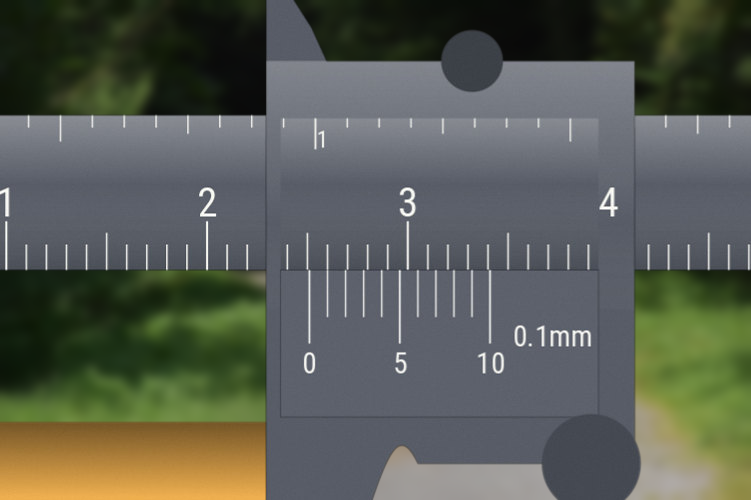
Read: 25.1 (mm)
